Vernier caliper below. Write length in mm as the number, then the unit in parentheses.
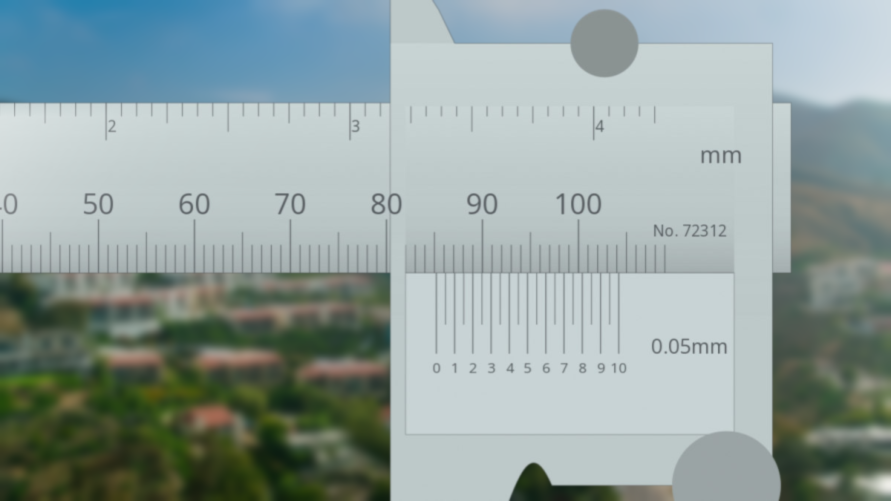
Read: 85.2 (mm)
